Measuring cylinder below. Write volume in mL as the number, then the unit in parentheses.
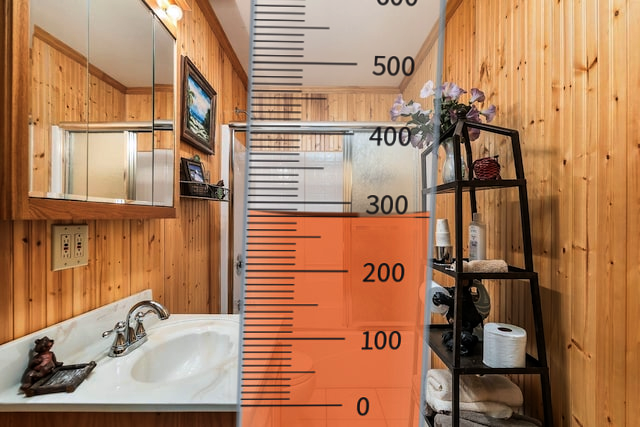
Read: 280 (mL)
